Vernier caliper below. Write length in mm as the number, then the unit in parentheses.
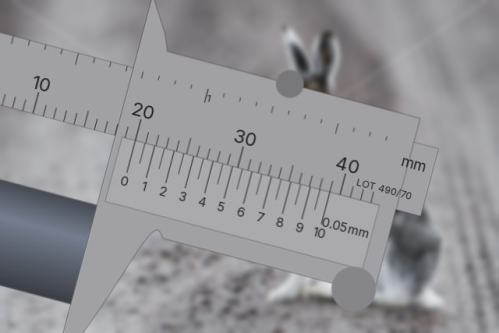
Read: 20.0 (mm)
